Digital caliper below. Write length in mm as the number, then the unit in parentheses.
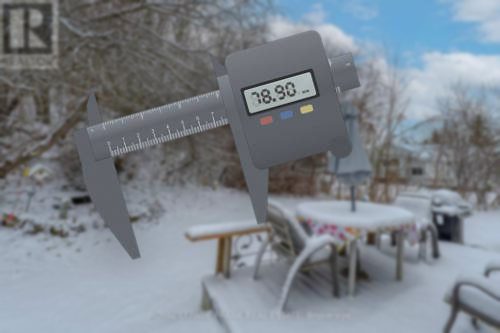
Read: 78.90 (mm)
